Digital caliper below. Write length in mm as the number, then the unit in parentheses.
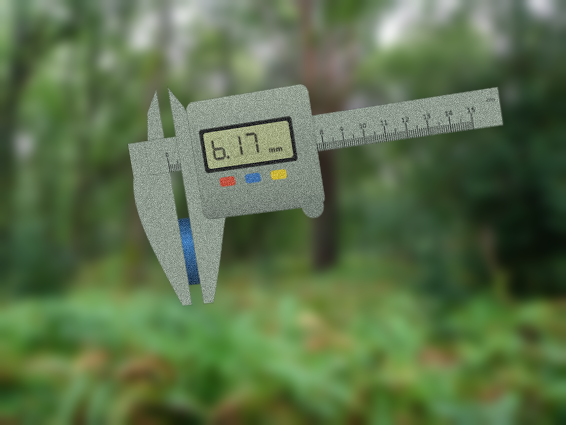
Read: 6.17 (mm)
